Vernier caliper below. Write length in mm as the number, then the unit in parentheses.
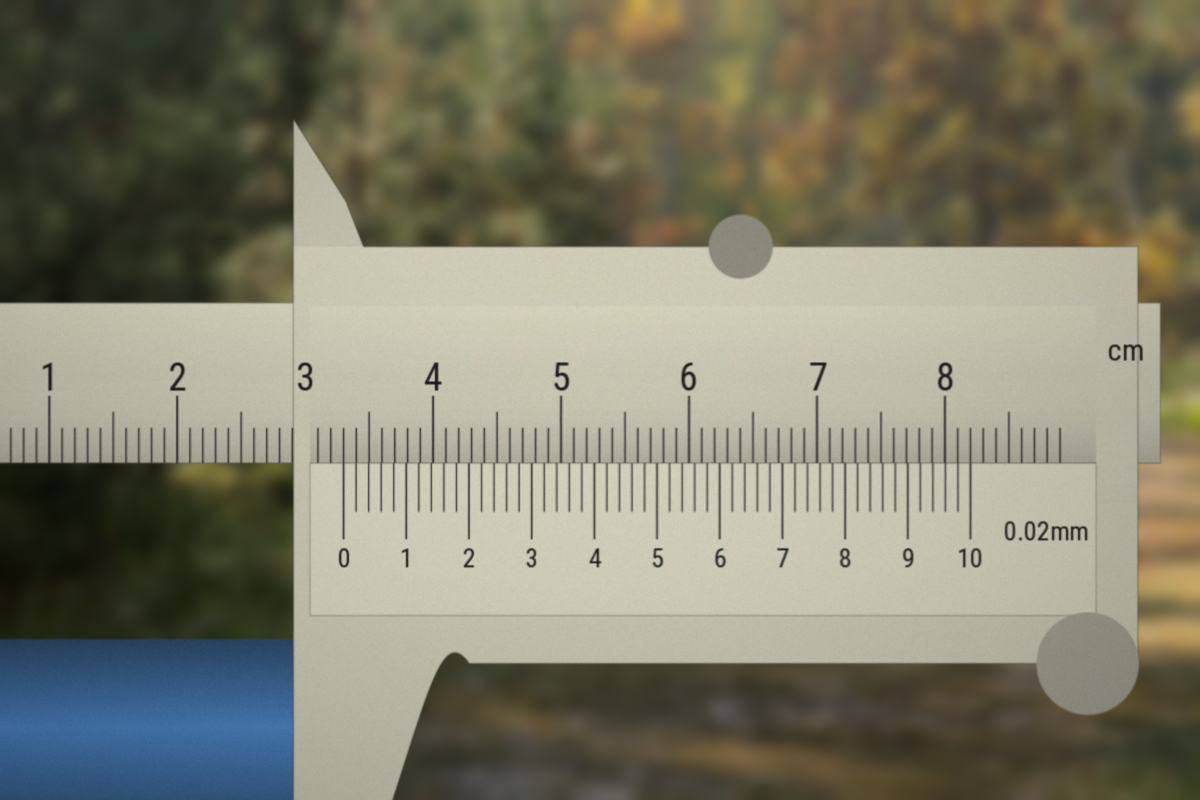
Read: 33.0 (mm)
